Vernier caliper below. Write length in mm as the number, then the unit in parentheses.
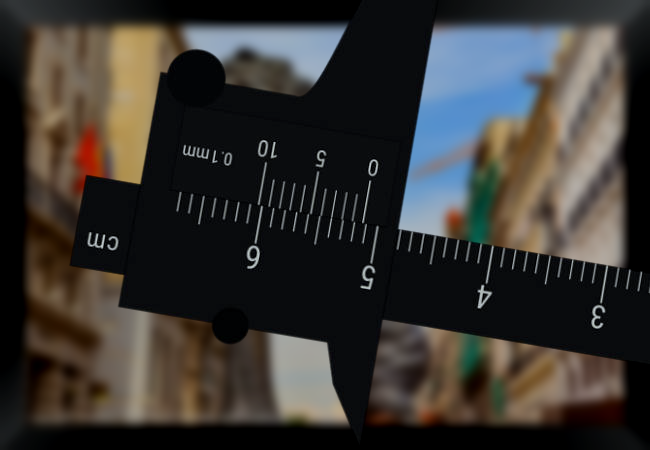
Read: 51.3 (mm)
